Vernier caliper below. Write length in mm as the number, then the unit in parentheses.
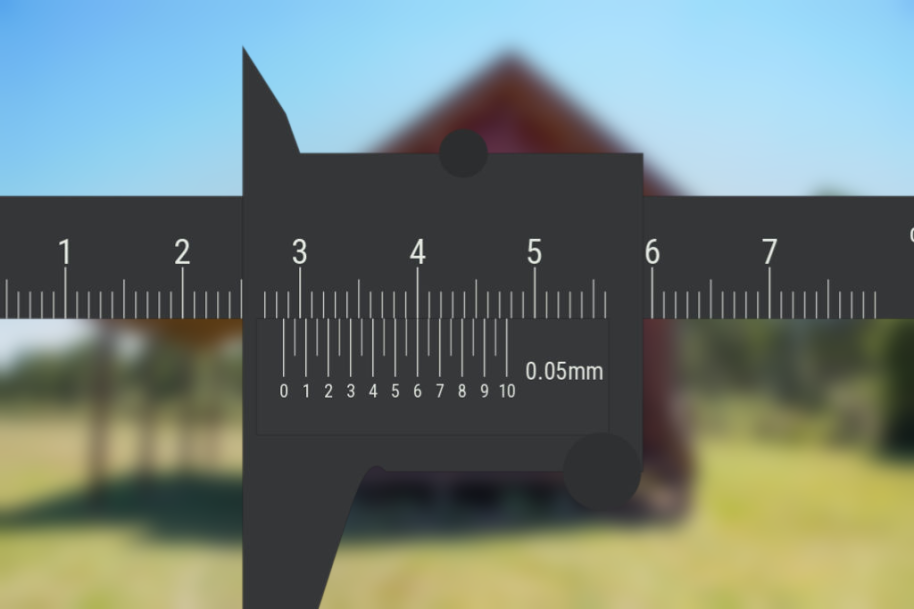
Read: 28.6 (mm)
